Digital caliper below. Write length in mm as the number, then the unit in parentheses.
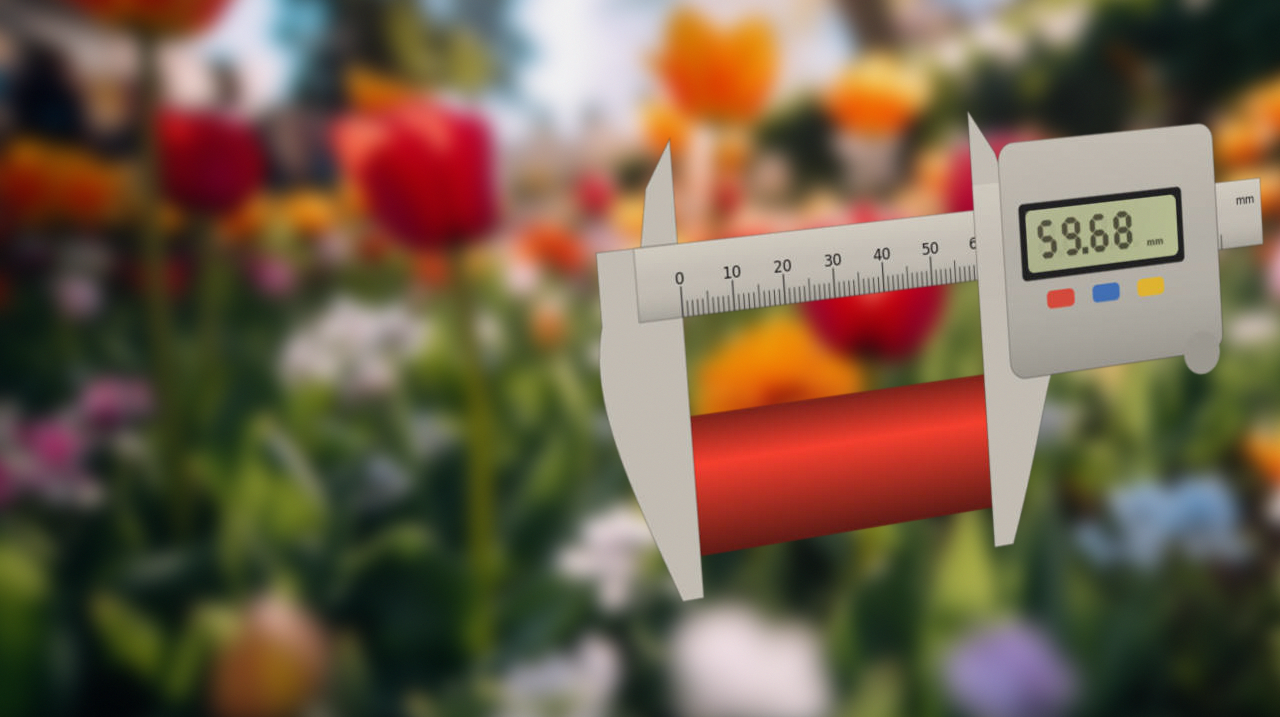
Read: 59.68 (mm)
